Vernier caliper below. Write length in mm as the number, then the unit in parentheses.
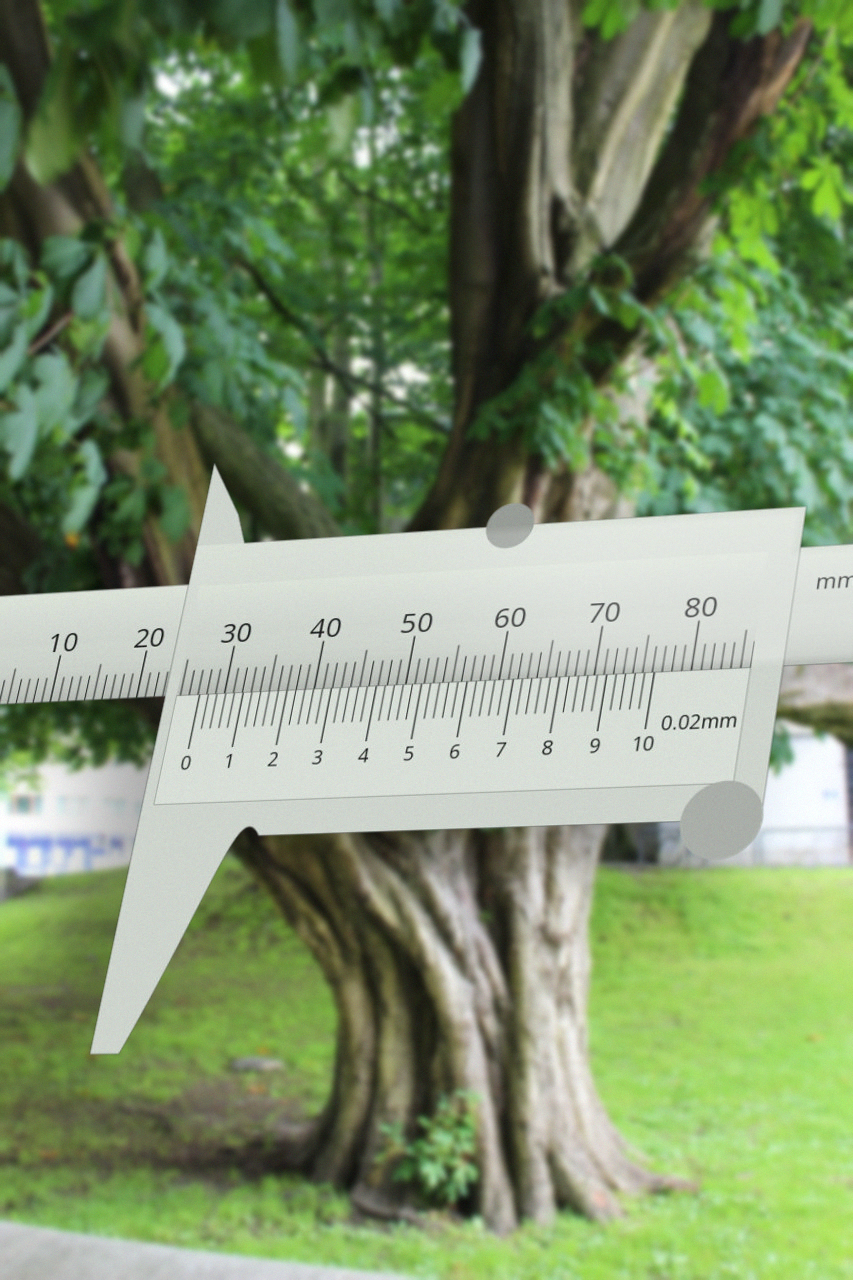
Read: 27.2 (mm)
